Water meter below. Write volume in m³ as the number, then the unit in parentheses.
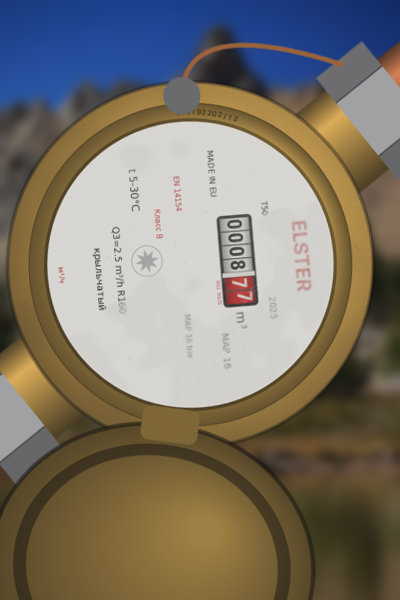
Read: 8.77 (m³)
